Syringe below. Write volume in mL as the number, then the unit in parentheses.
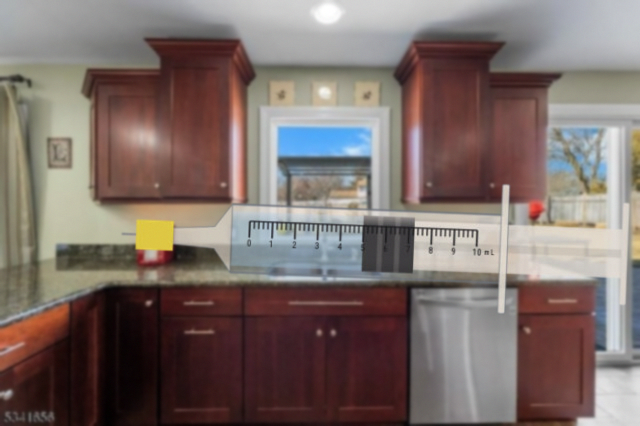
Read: 5 (mL)
